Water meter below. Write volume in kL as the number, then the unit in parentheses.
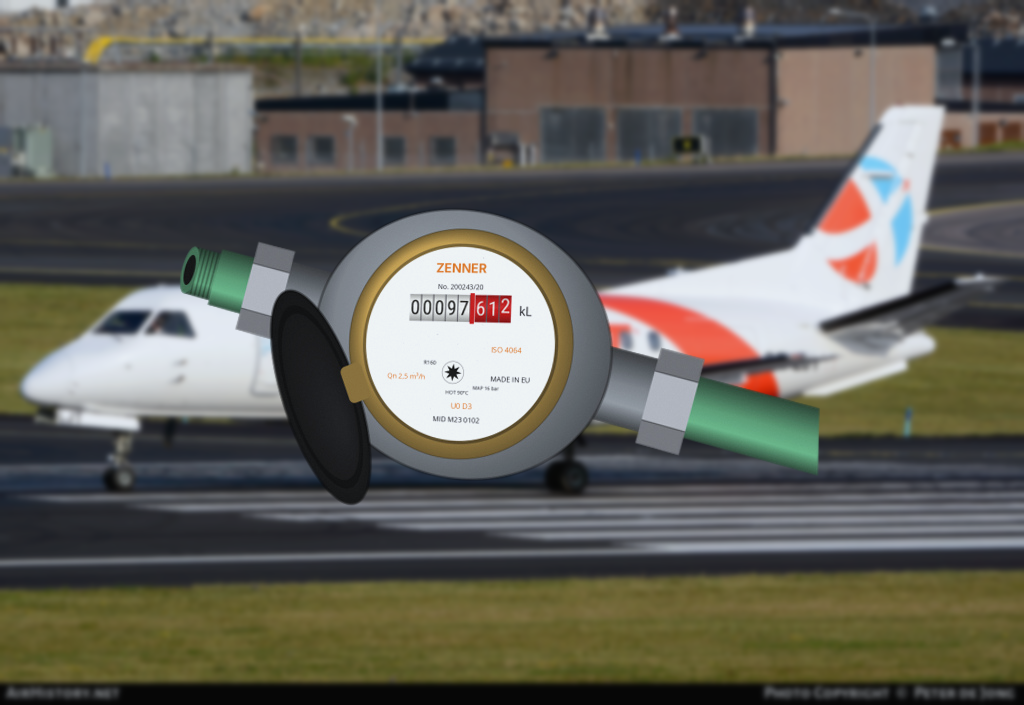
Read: 97.612 (kL)
